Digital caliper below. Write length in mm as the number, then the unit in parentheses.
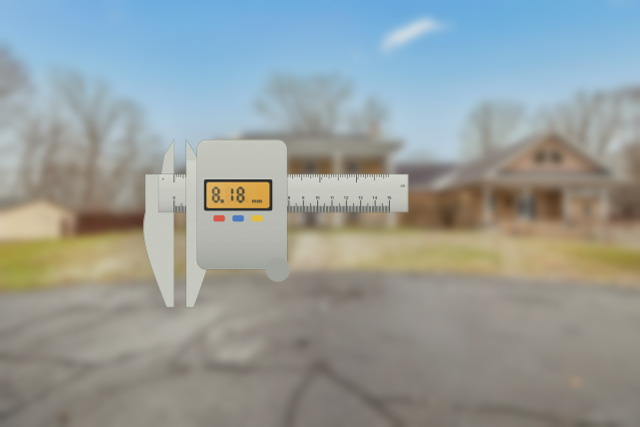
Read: 8.18 (mm)
